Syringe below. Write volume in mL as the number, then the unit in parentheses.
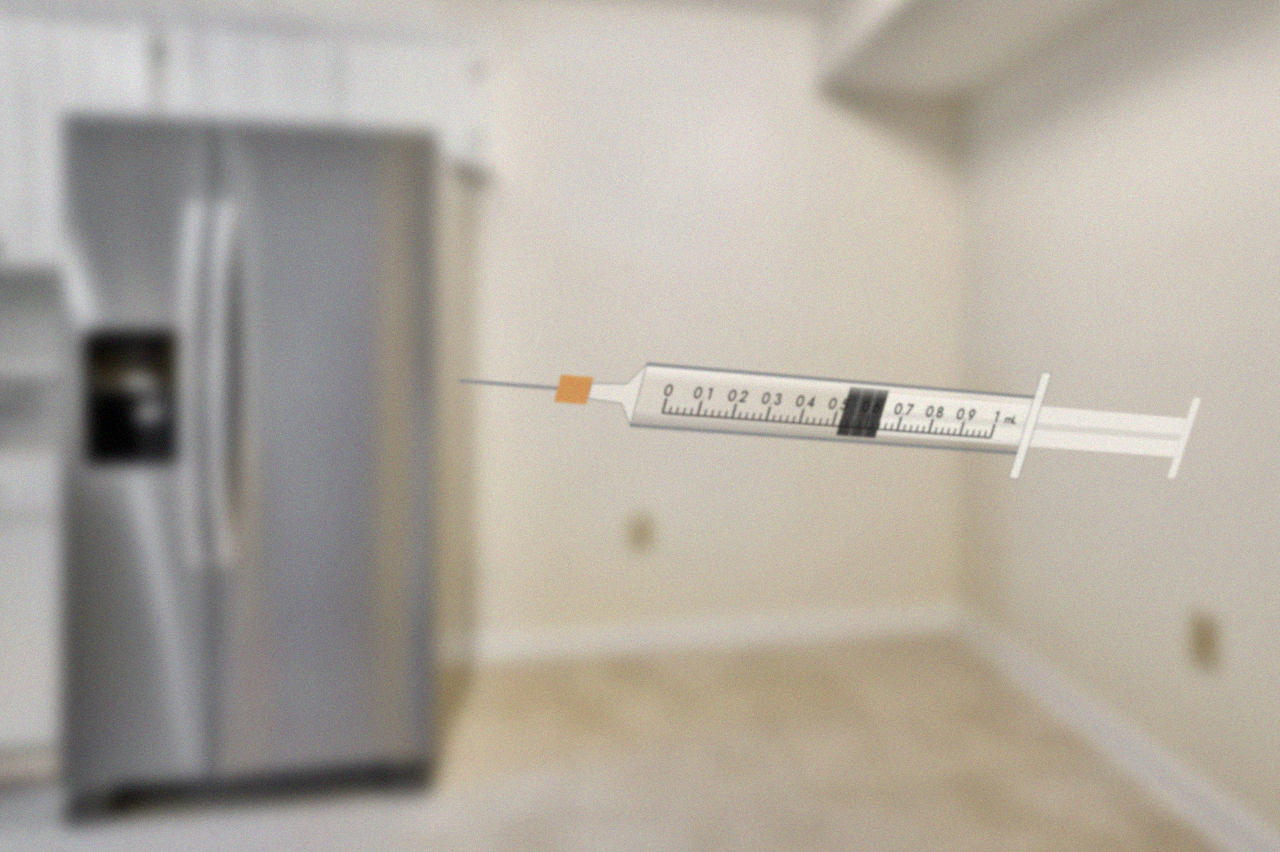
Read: 0.52 (mL)
